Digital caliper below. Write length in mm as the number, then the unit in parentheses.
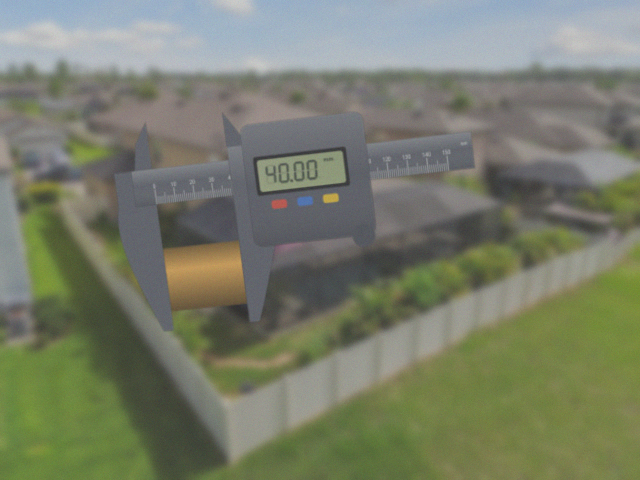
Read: 40.00 (mm)
